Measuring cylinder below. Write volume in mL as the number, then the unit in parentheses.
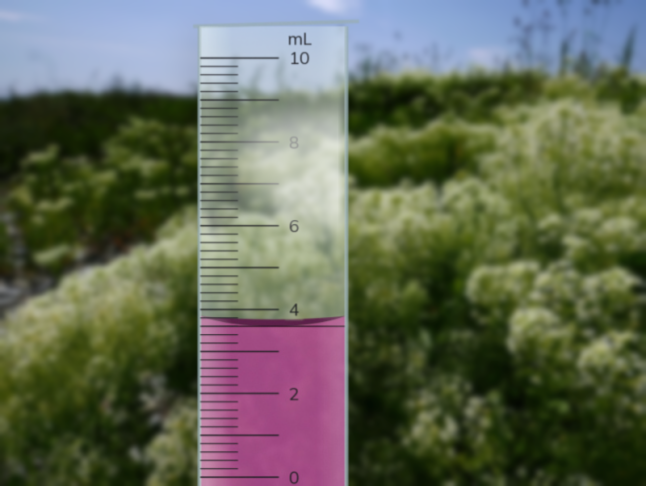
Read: 3.6 (mL)
